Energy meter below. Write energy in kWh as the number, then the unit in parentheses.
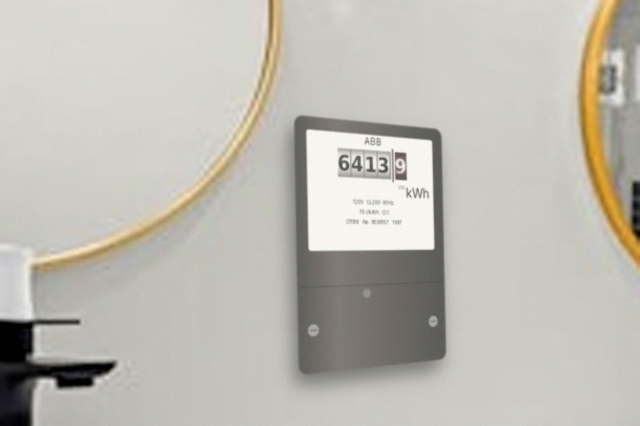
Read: 6413.9 (kWh)
